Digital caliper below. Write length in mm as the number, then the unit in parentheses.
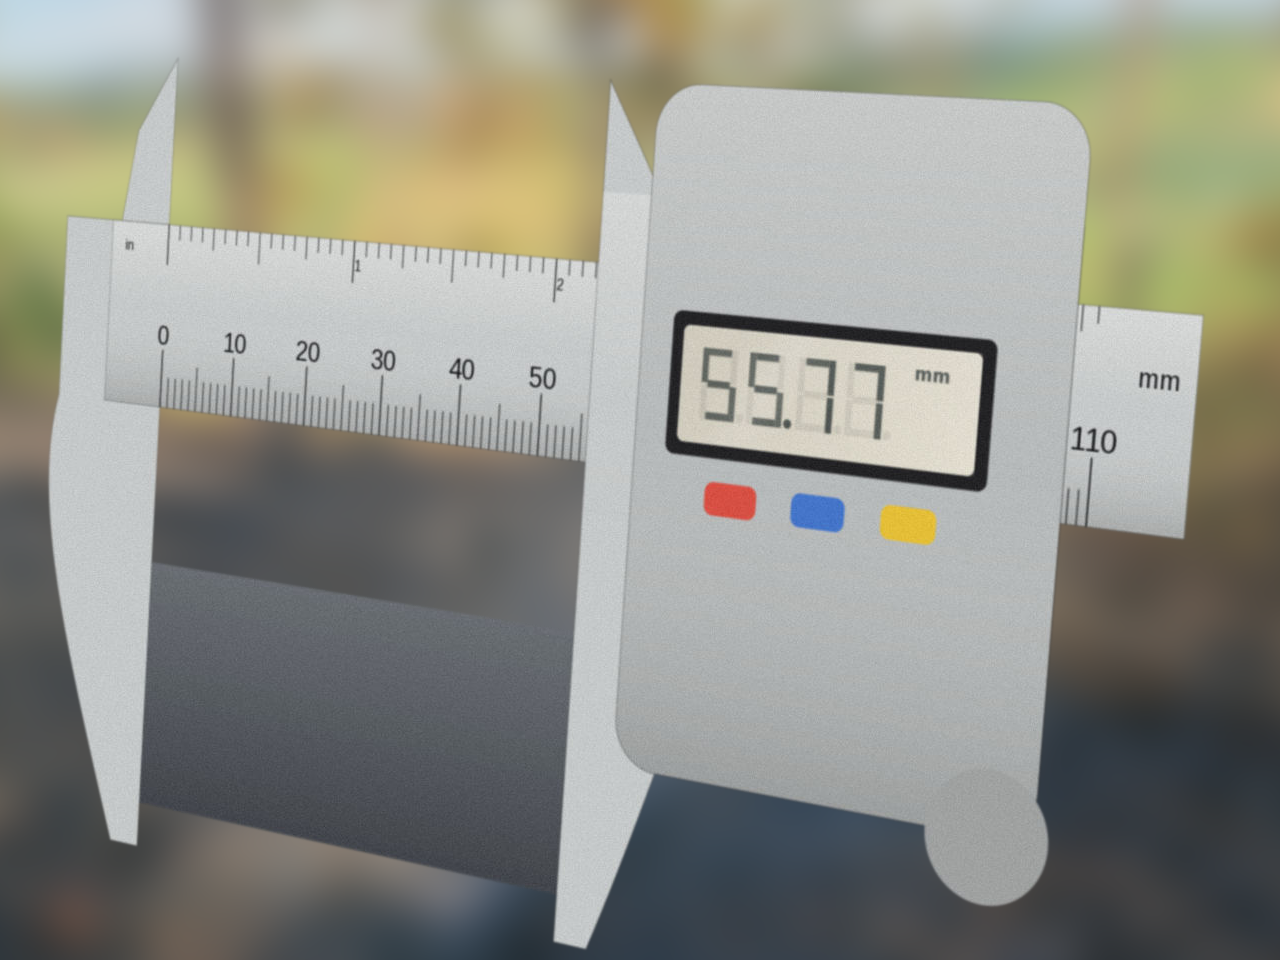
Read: 55.77 (mm)
